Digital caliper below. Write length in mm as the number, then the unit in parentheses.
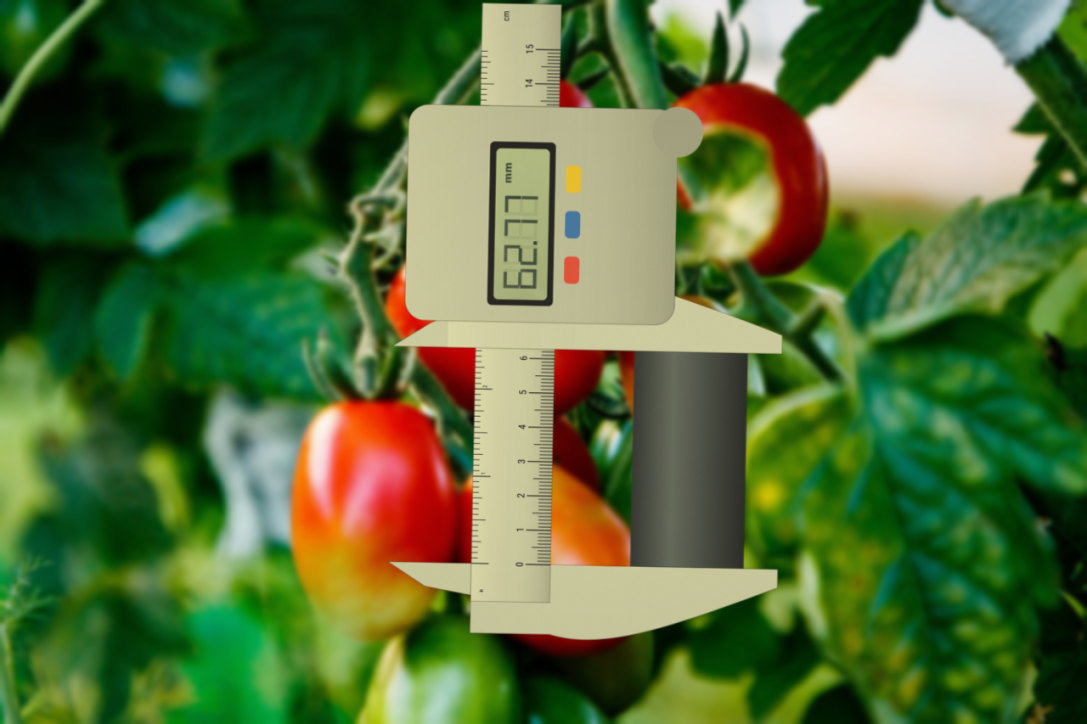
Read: 62.77 (mm)
